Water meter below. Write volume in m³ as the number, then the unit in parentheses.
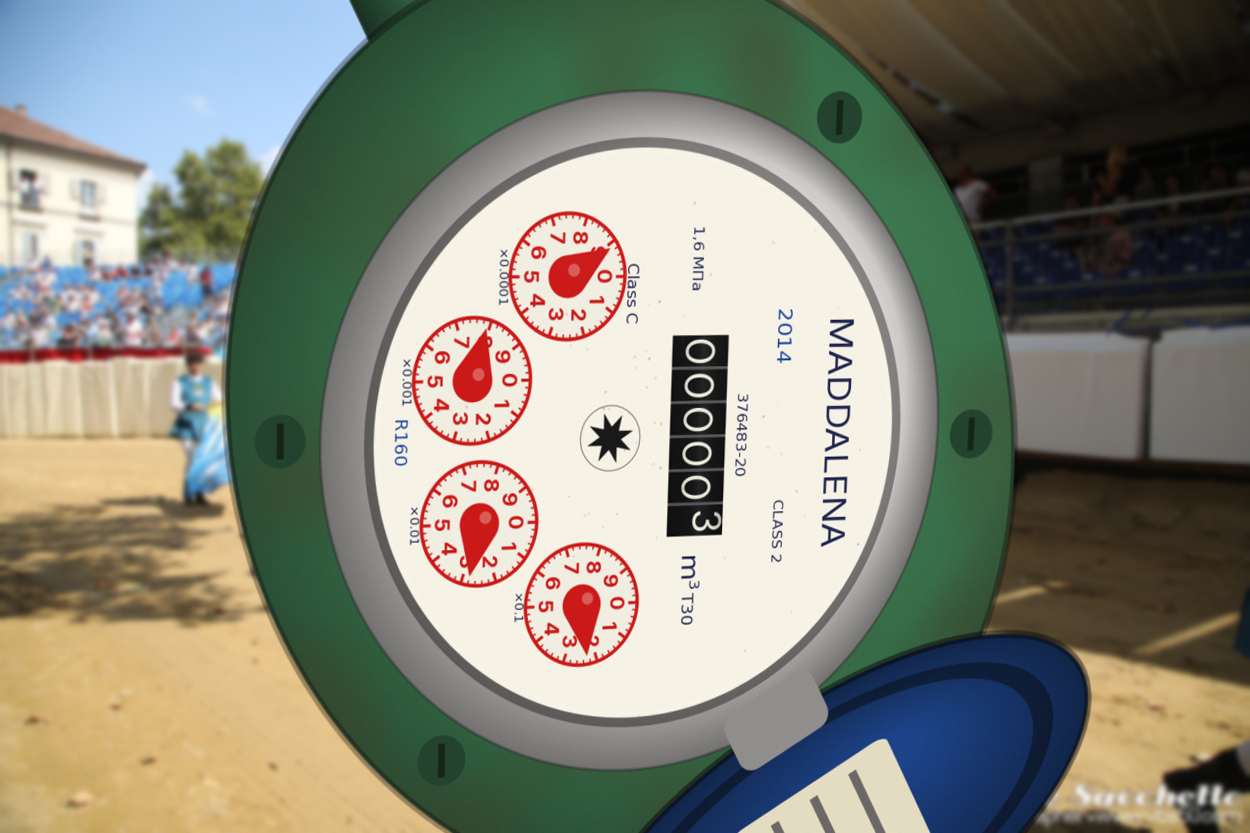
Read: 3.2279 (m³)
